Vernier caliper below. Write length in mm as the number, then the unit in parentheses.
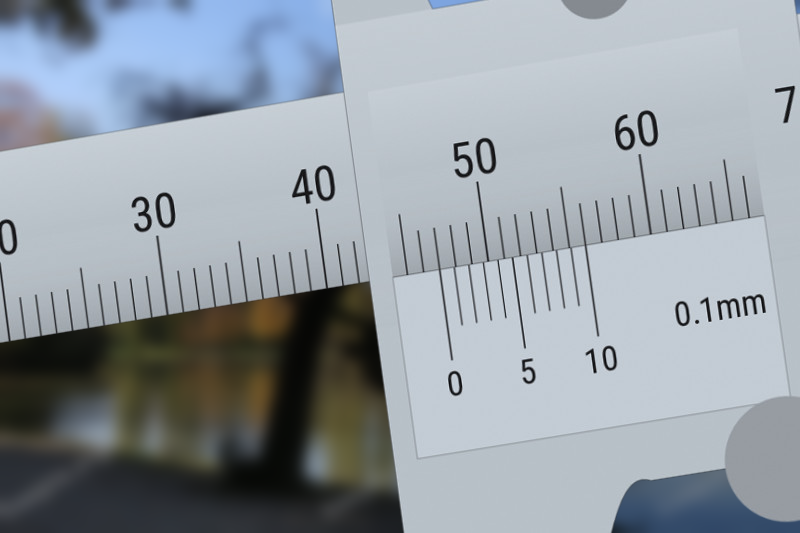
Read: 47.0 (mm)
